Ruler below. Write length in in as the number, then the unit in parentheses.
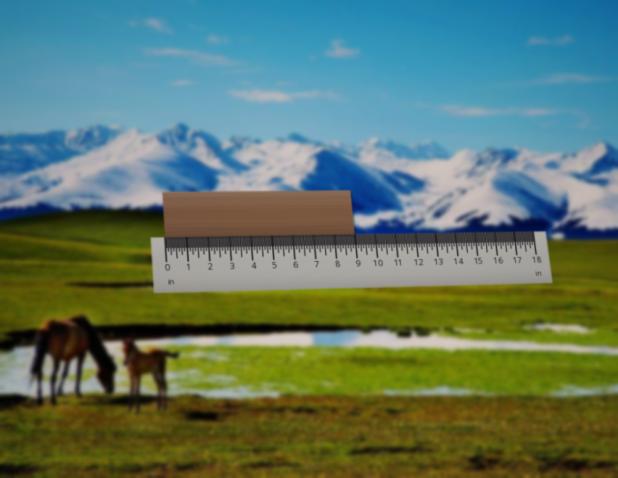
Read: 9 (in)
